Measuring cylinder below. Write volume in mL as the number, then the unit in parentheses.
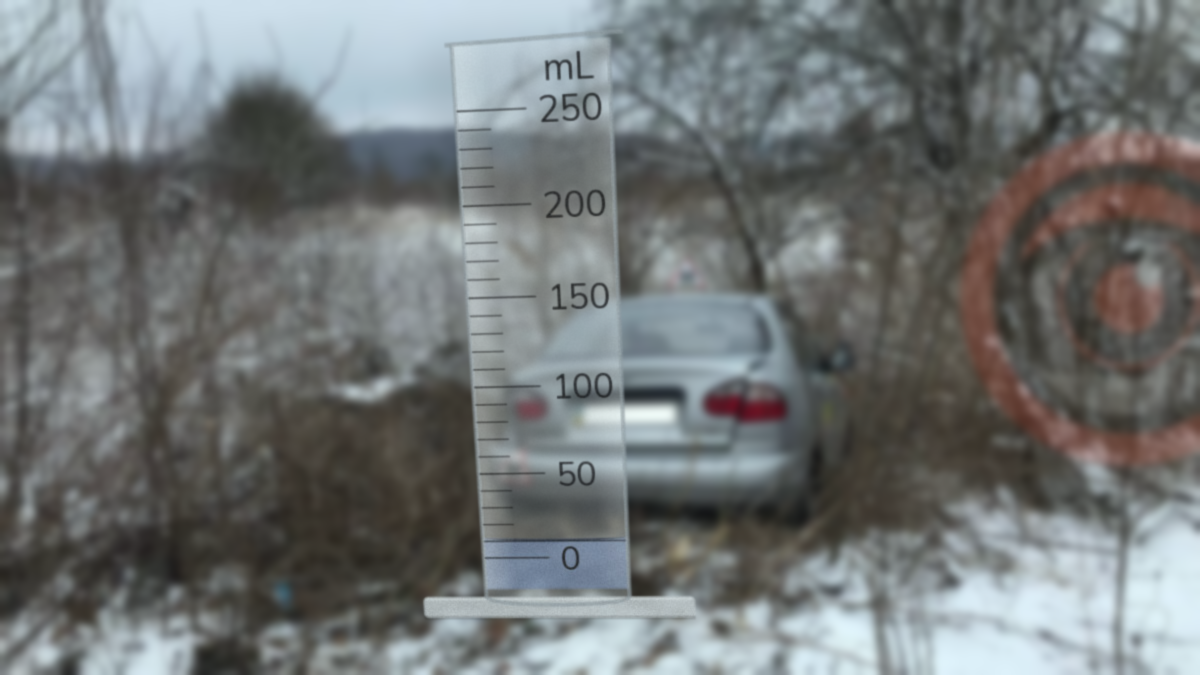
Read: 10 (mL)
